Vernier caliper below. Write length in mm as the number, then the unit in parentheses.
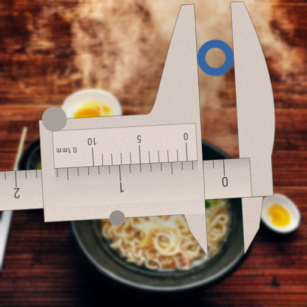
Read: 3.5 (mm)
